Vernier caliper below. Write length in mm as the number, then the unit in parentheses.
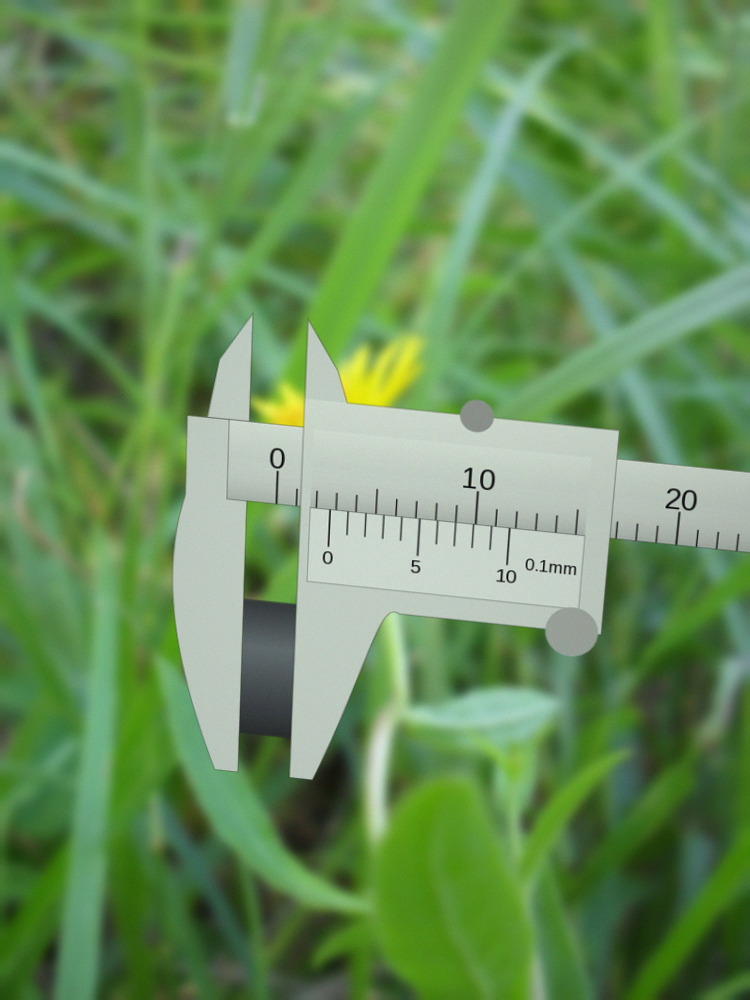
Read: 2.7 (mm)
